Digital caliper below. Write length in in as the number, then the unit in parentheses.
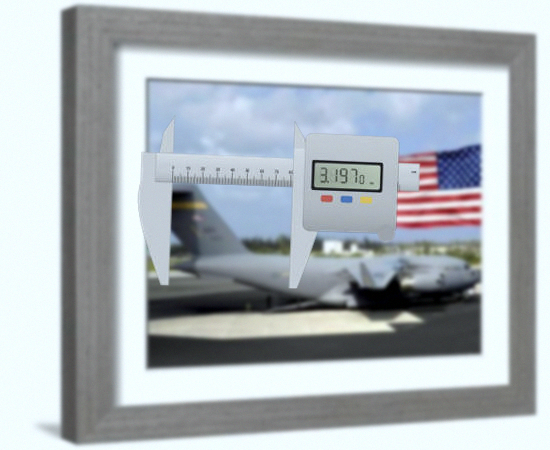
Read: 3.1970 (in)
